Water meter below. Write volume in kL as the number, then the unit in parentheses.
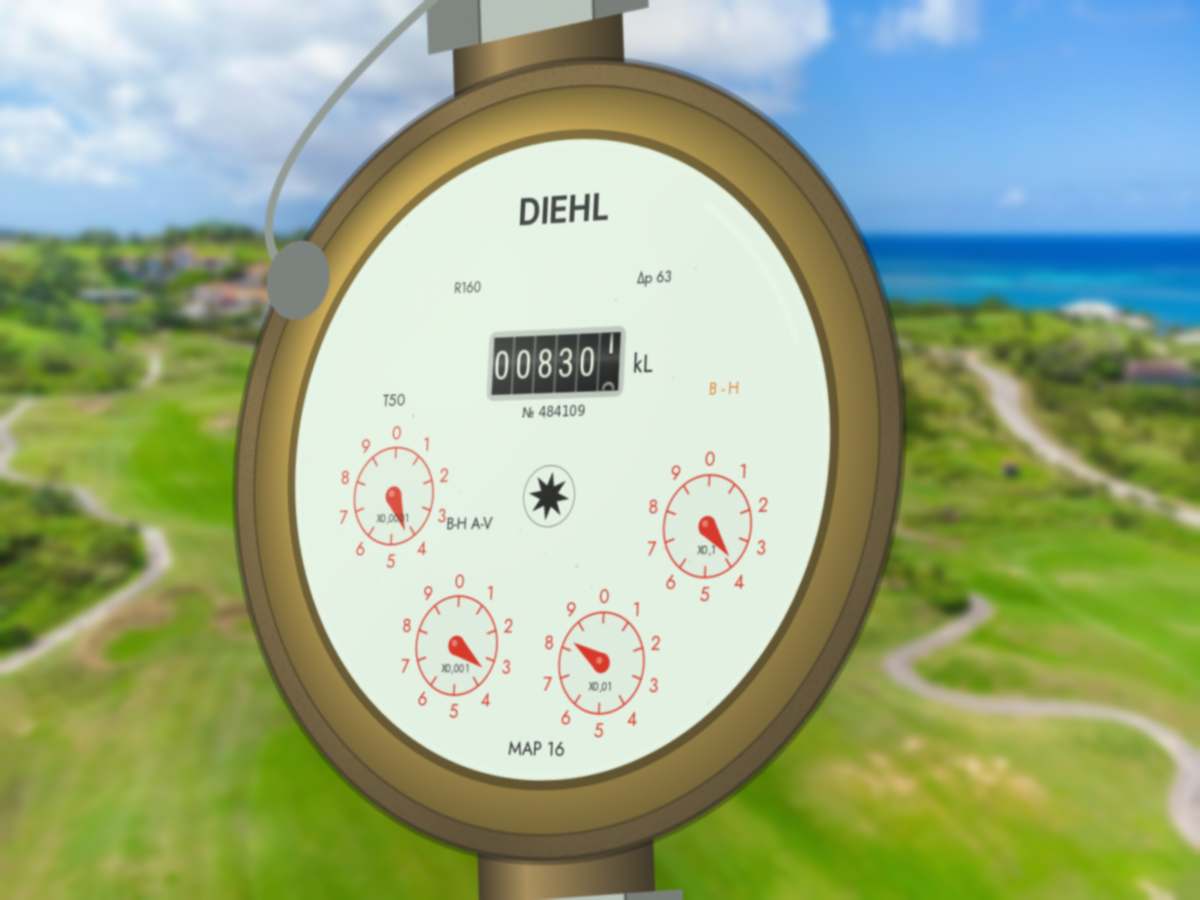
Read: 8301.3834 (kL)
